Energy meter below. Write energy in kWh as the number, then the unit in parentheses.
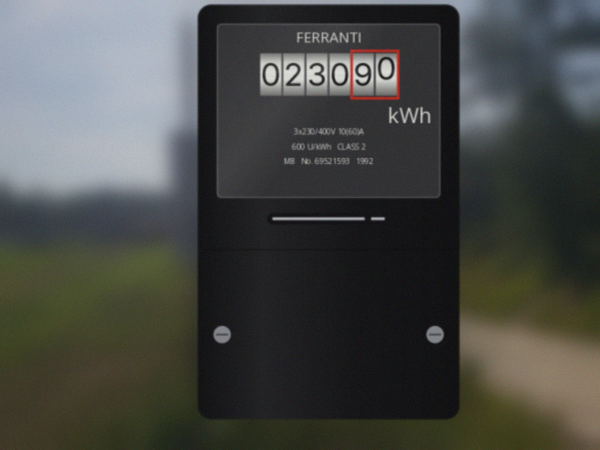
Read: 230.90 (kWh)
